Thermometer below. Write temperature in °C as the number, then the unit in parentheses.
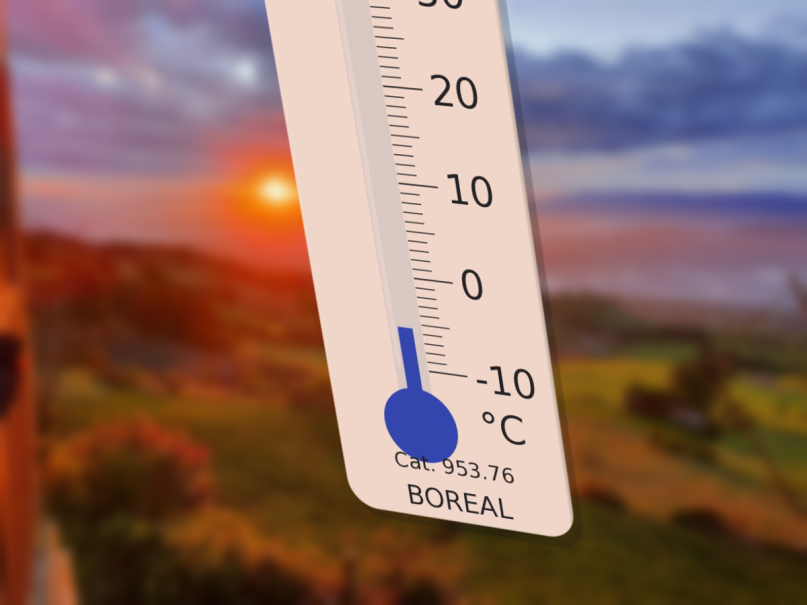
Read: -5.5 (°C)
